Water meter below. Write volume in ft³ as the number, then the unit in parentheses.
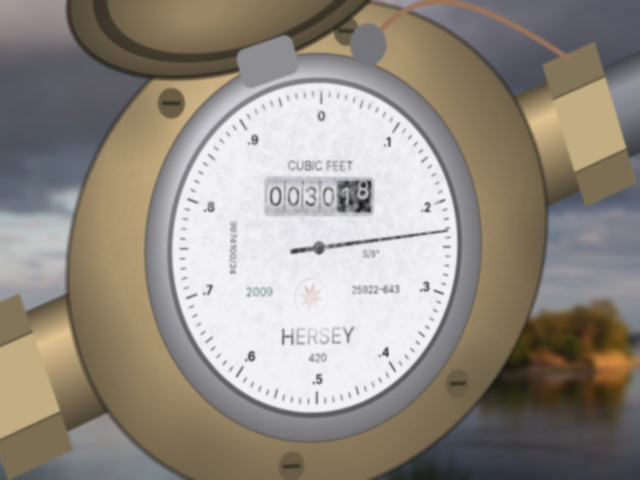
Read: 3018.23 (ft³)
